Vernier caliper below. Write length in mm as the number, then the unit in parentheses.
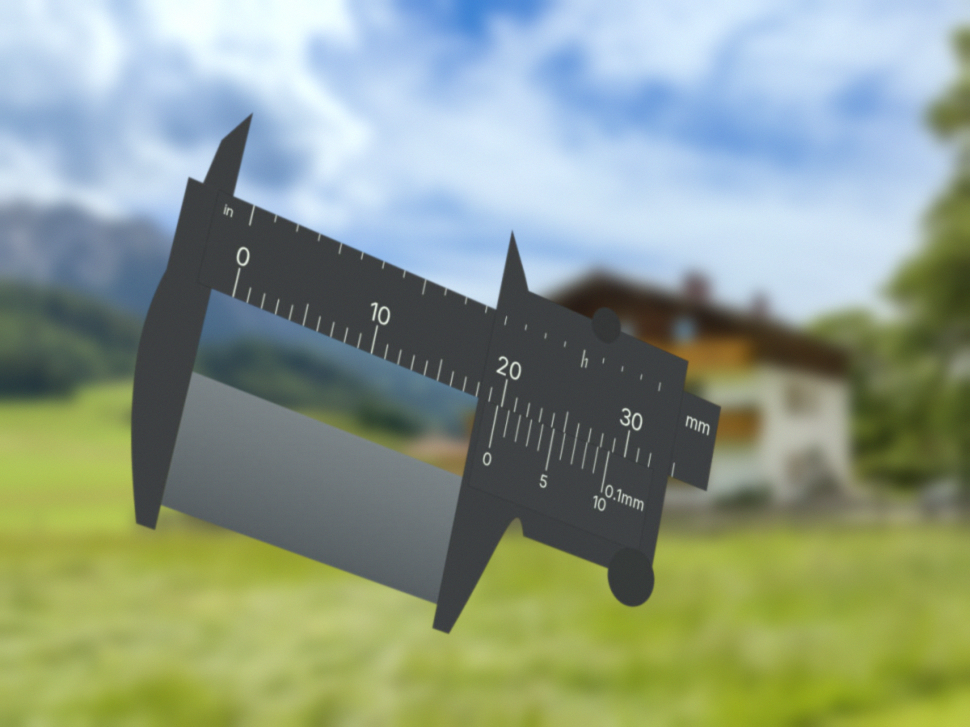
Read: 19.7 (mm)
